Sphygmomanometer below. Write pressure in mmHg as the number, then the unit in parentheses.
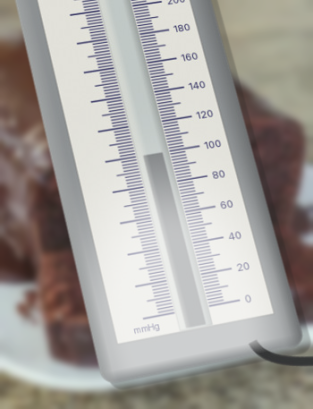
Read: 100 (mmHg)
